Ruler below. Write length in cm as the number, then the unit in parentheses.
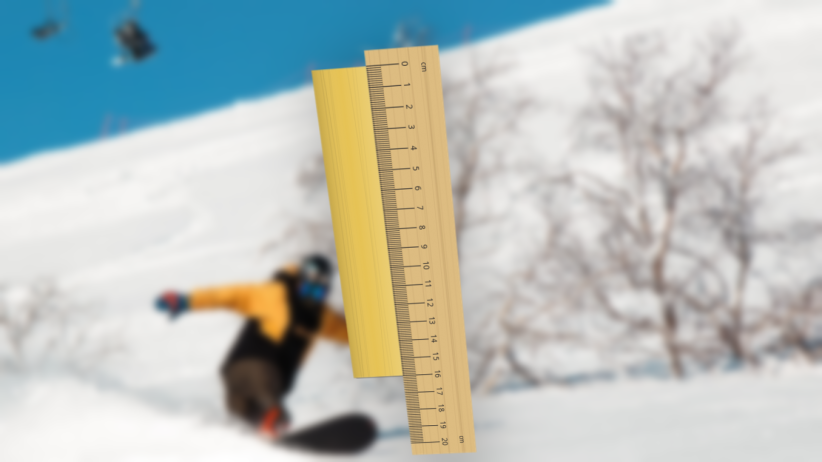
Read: 16 (cm)
